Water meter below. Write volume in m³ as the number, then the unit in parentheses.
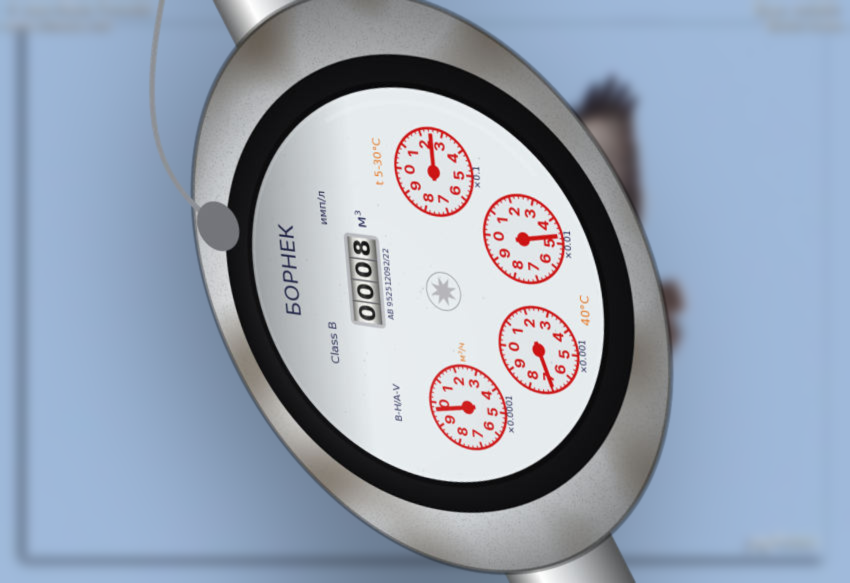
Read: 8.2469 (m³)
